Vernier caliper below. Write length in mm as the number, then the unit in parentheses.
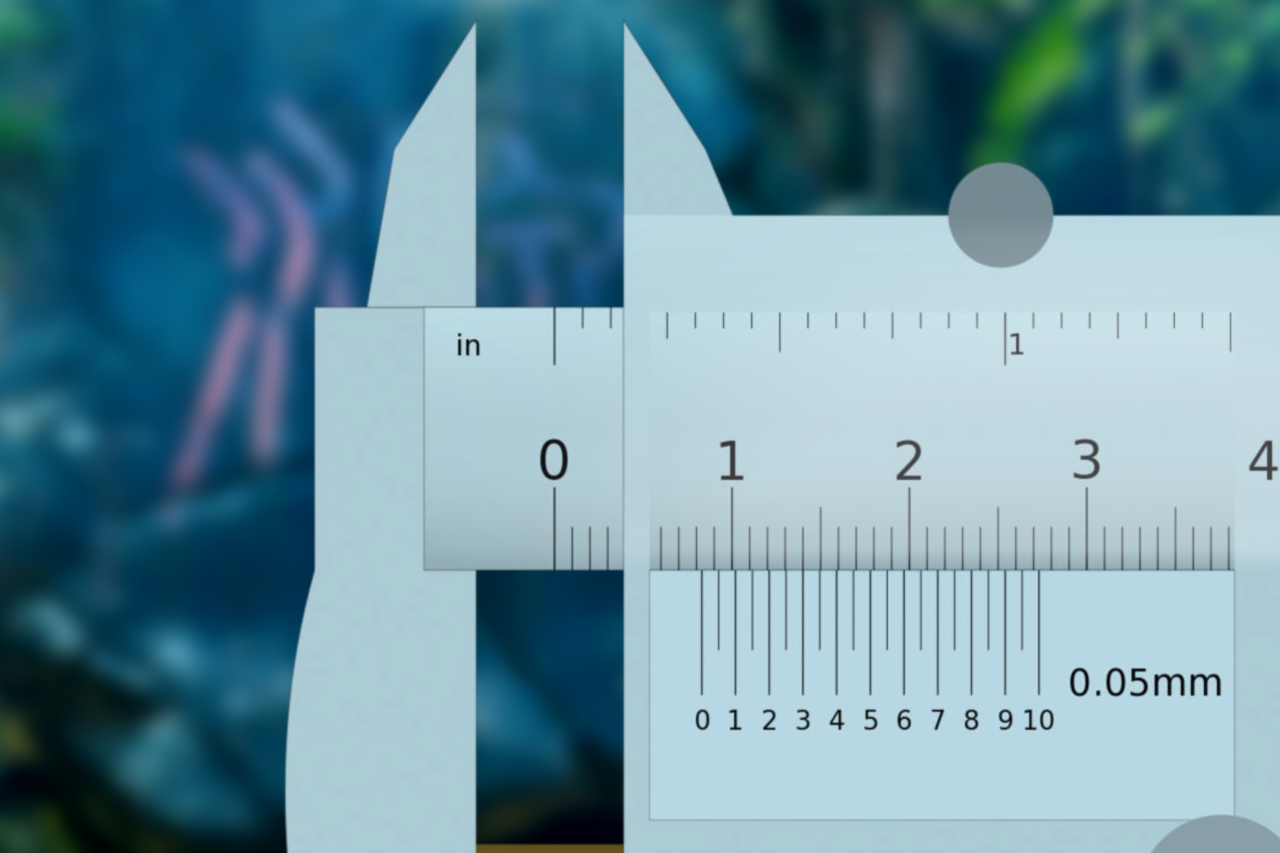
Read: 8.3 (mm)
